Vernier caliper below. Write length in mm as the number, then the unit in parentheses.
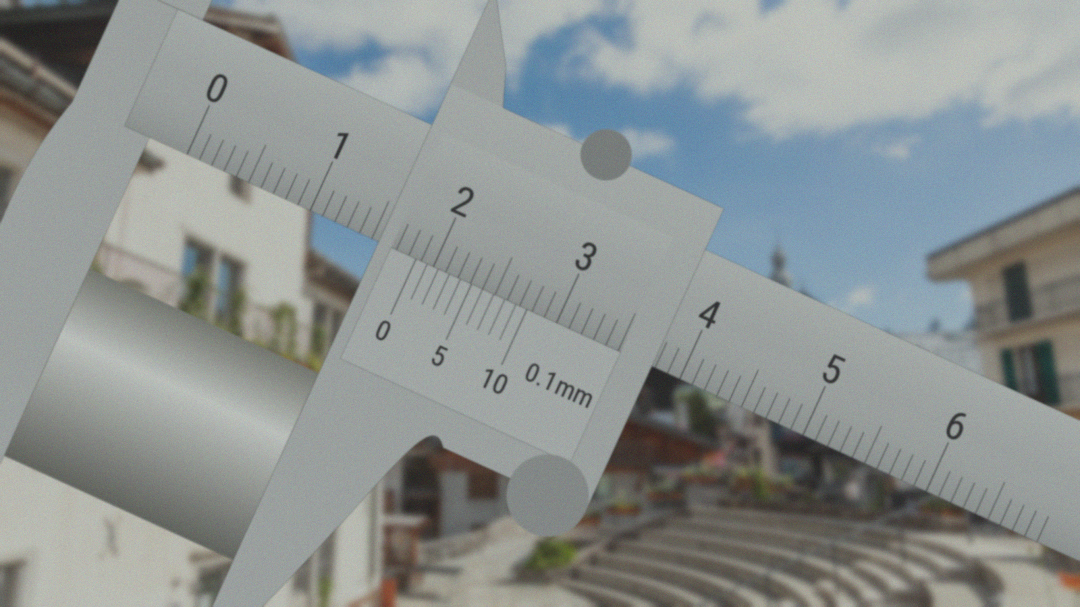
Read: 18.6 (mm)
